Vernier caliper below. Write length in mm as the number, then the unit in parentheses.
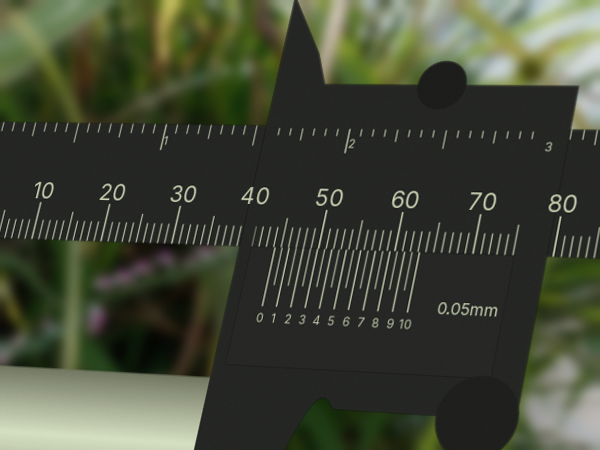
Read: 44.2 (mm)
